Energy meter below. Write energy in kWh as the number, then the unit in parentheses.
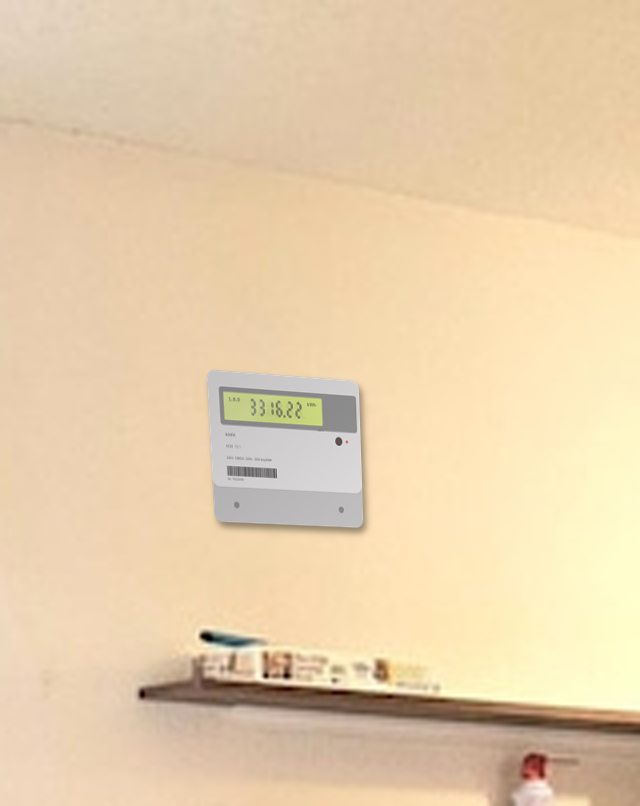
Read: 3316.22 (kWh)
